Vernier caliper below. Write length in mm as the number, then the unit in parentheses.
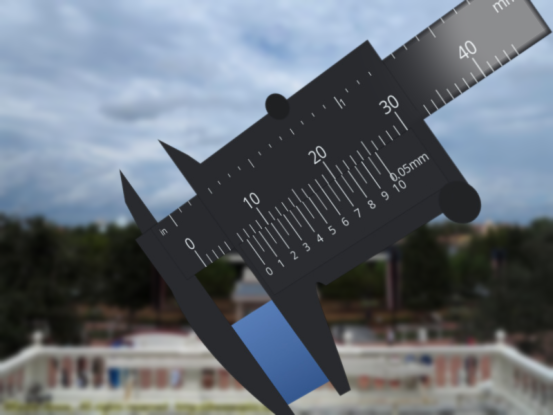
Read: 6.6 (mm)
